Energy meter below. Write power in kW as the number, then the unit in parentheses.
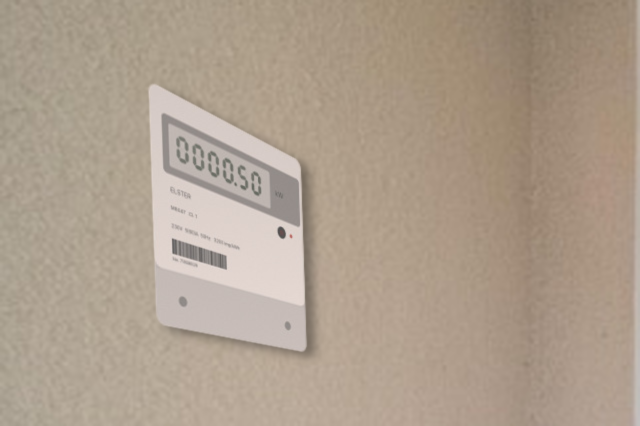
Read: 0.50 (kW)
